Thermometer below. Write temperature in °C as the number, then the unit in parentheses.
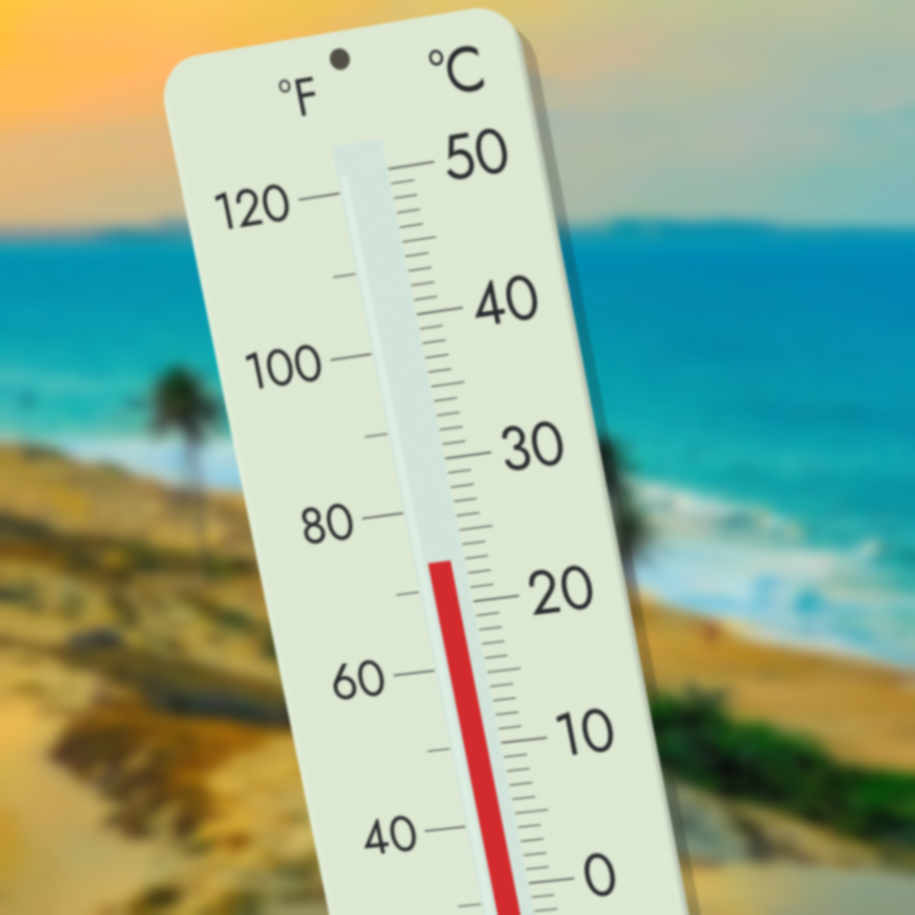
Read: 23 (°C)
